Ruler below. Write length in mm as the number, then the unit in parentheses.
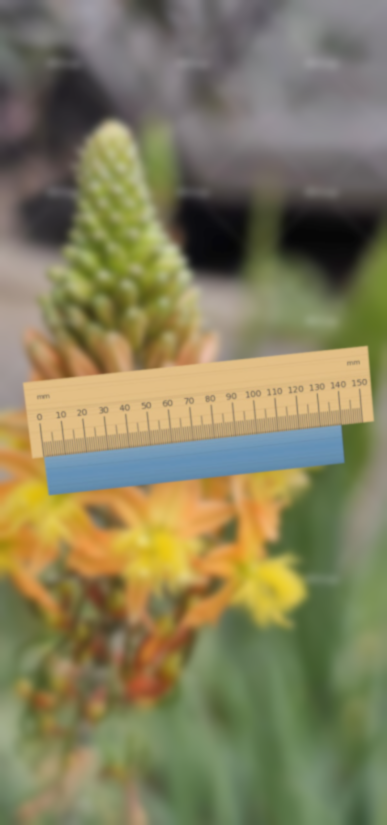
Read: 140 (mm)
